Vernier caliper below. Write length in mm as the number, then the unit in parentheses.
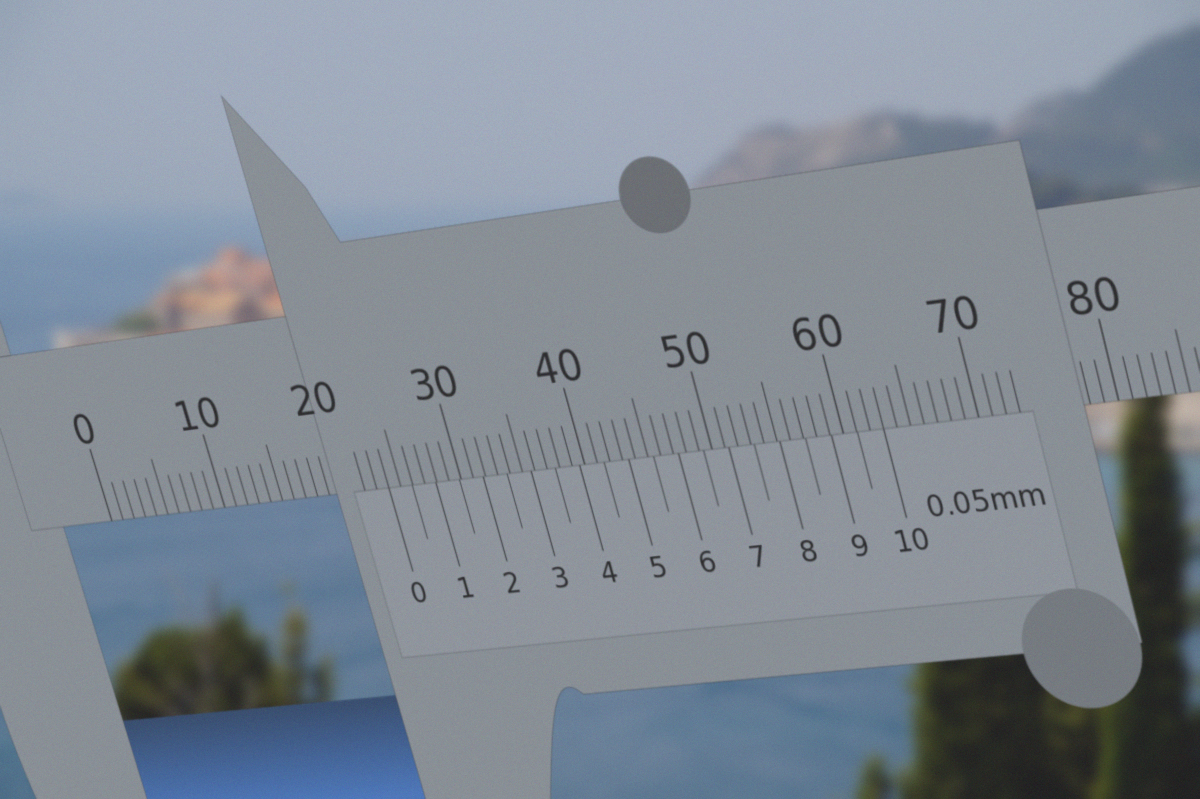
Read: 24.0 (mm)
